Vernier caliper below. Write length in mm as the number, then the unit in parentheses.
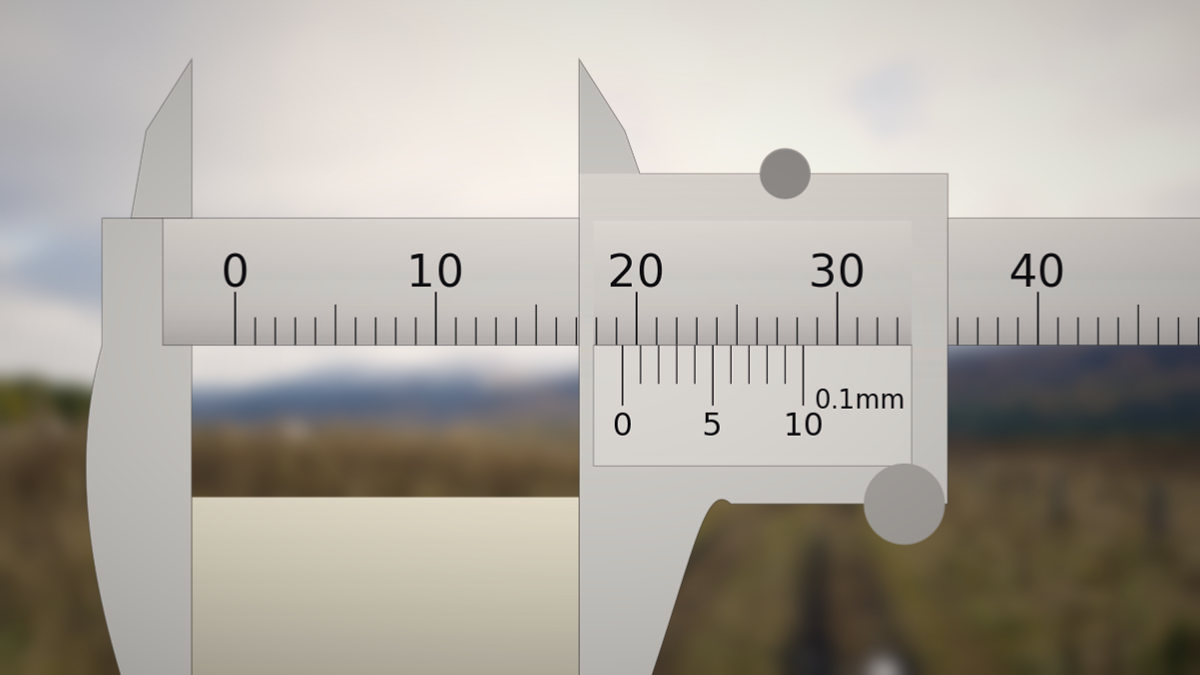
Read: 19.3 (mm)
